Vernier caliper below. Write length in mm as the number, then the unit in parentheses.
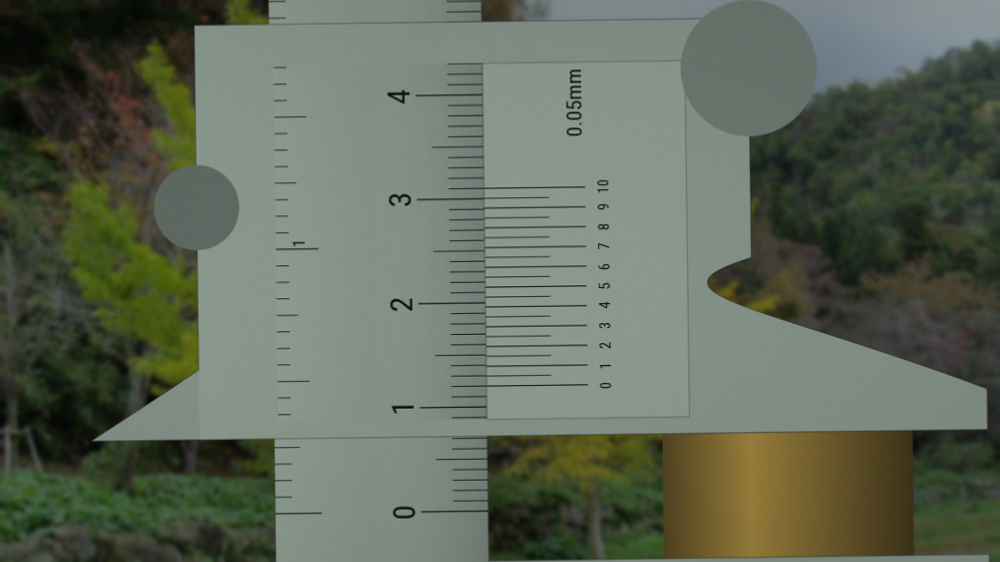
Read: 12.0 (mm)
